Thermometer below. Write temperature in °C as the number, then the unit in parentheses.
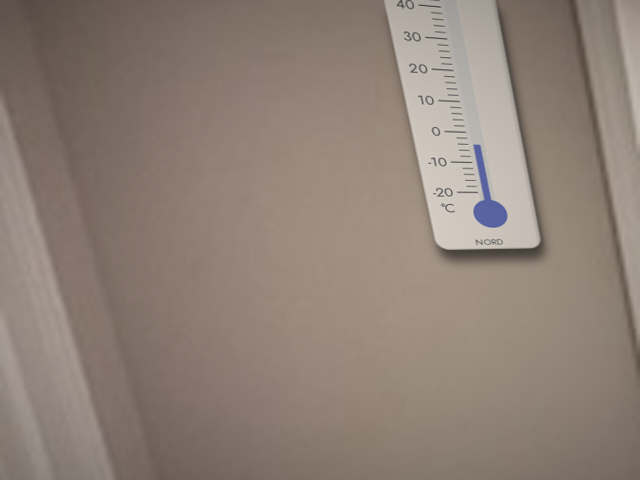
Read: -4 (°C)
